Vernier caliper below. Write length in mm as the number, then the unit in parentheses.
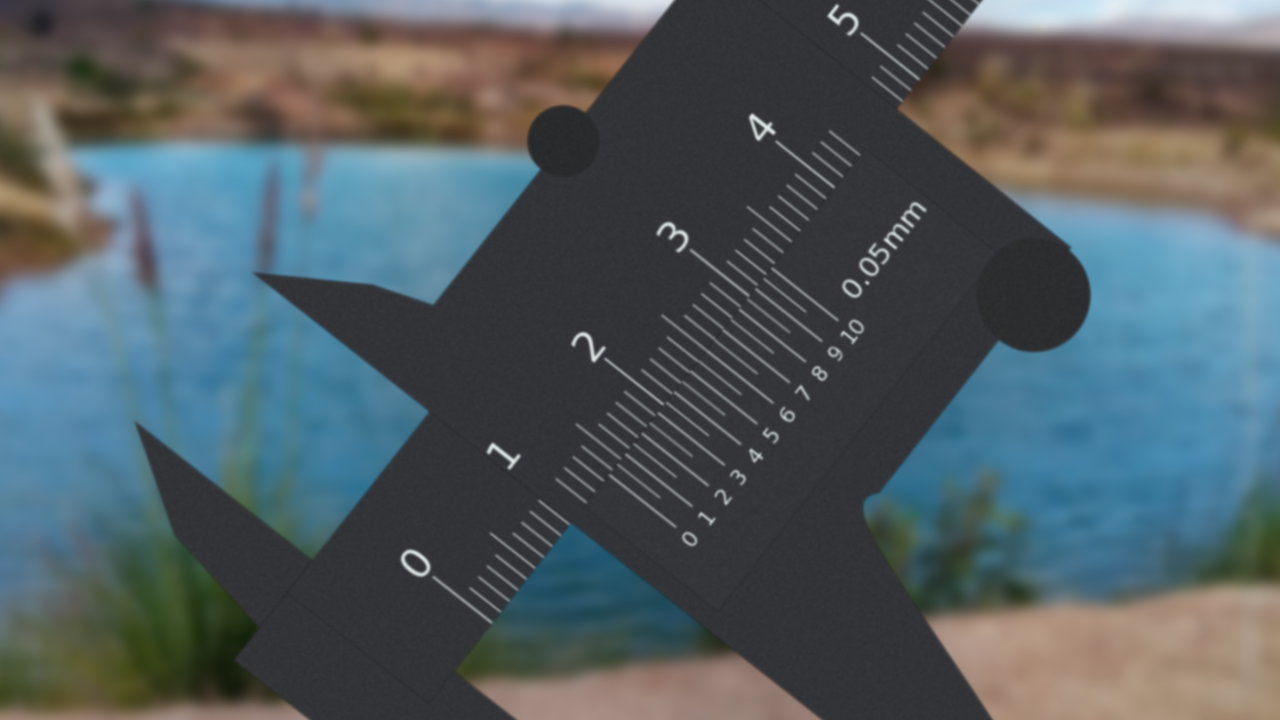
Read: 13.6 (mm)
